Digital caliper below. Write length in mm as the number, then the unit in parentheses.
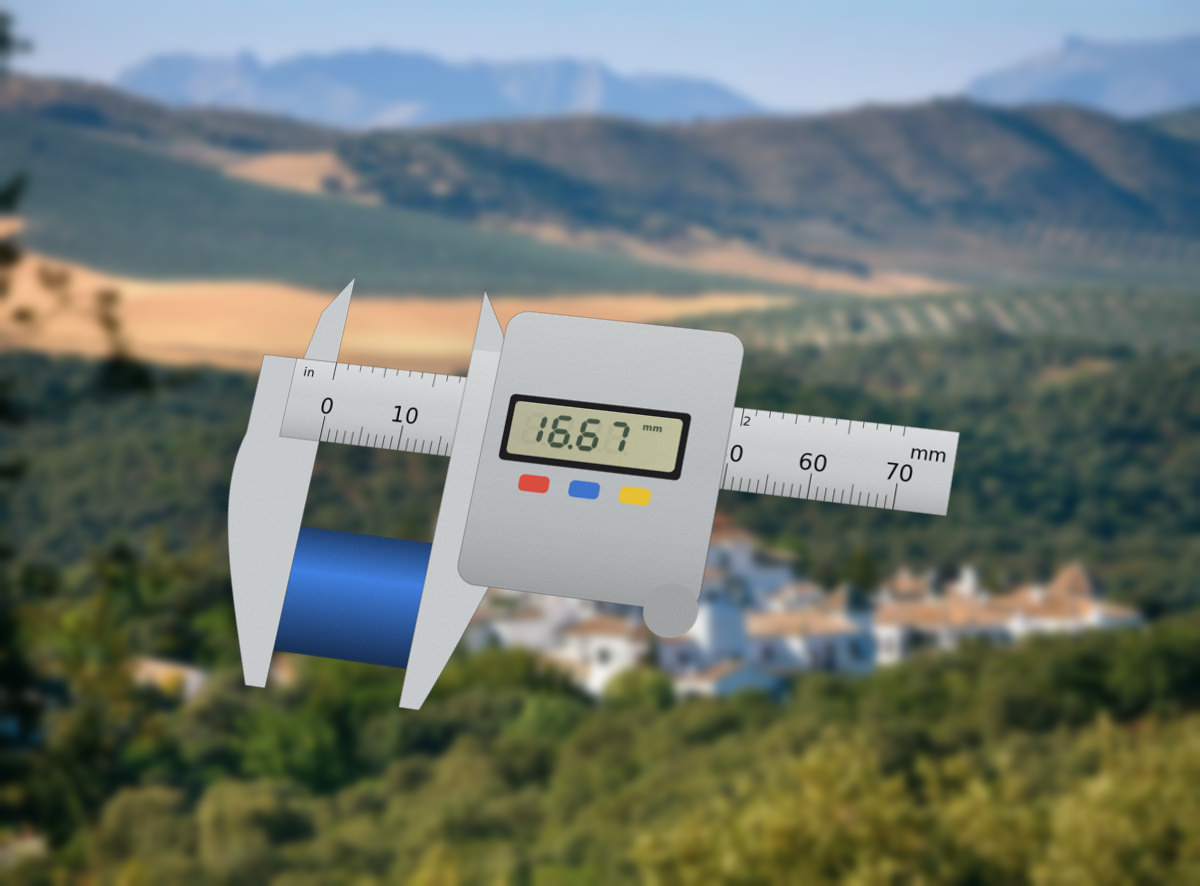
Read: 16.67 (mm)
